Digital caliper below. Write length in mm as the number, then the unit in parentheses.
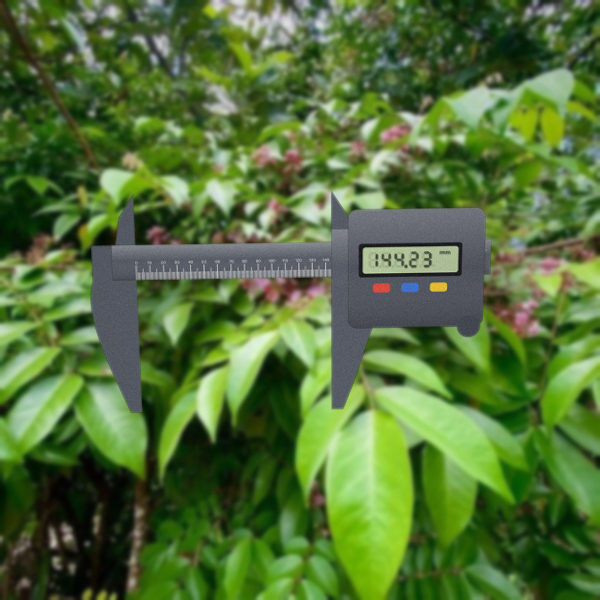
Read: 144.23 (mm)
